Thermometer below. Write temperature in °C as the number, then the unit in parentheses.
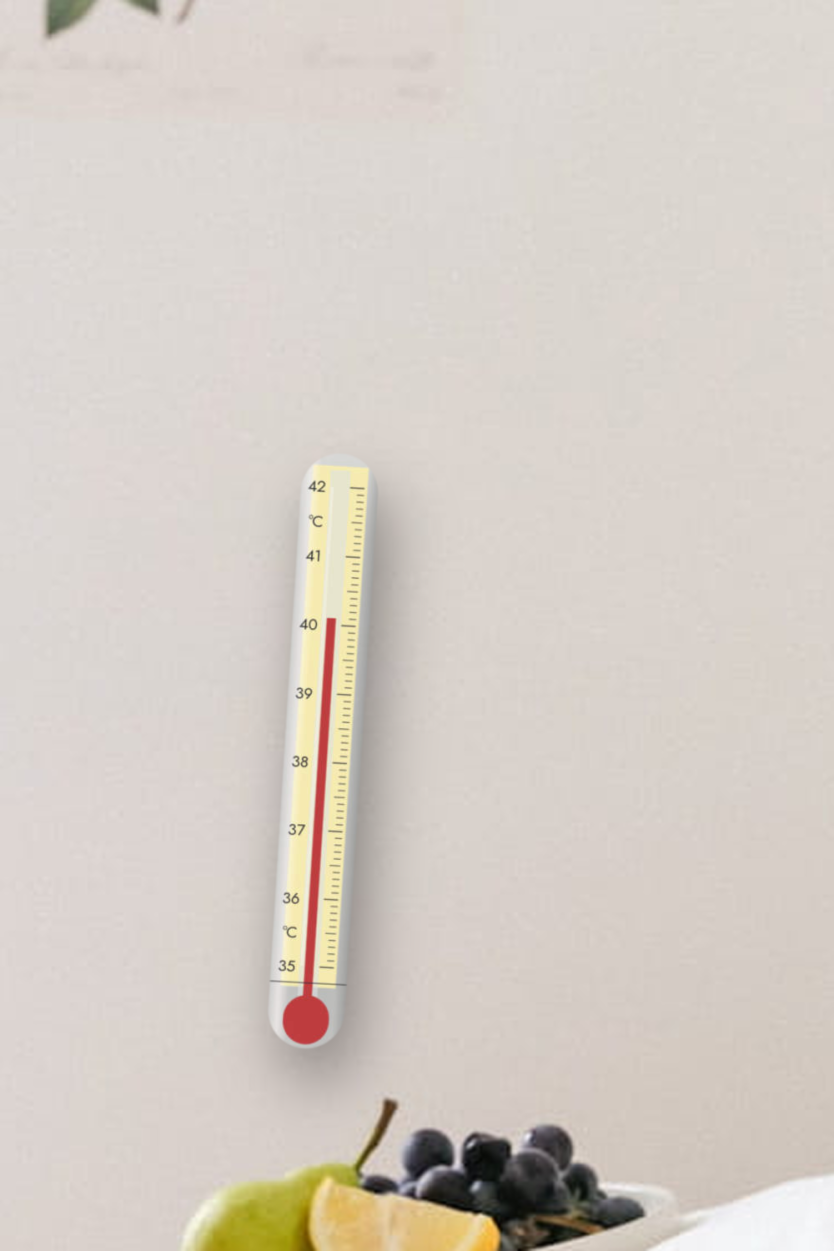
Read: 40.1 (°C)
